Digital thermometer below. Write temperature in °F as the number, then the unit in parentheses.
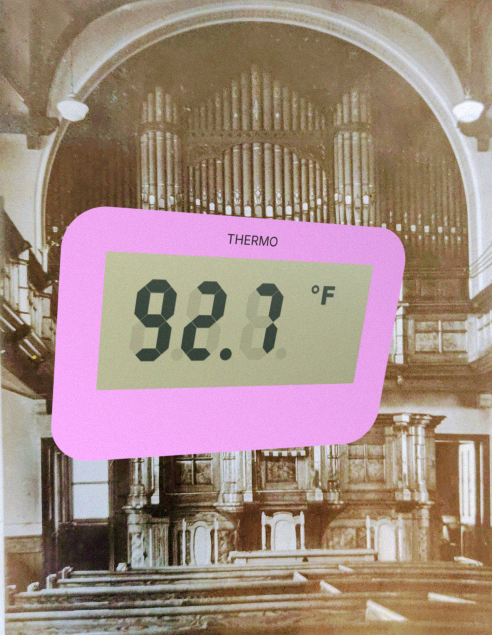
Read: 92.7 (°F)
